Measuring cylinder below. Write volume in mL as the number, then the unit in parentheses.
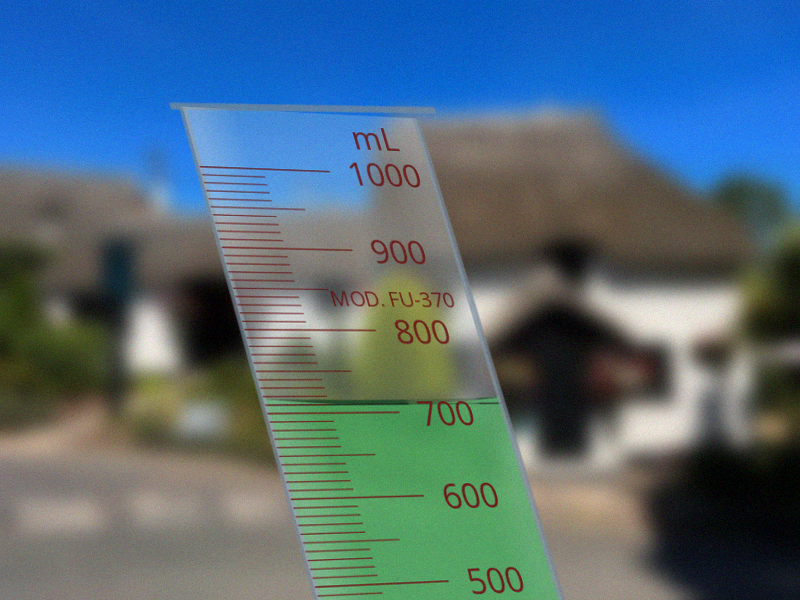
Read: 710 (mL)
